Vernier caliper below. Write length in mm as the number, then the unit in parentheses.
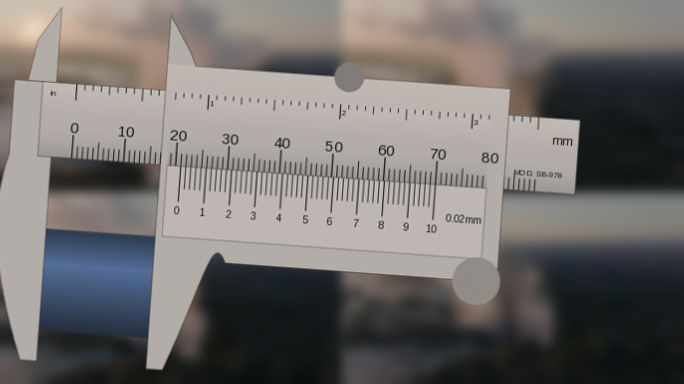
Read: 21.0 (mm)
